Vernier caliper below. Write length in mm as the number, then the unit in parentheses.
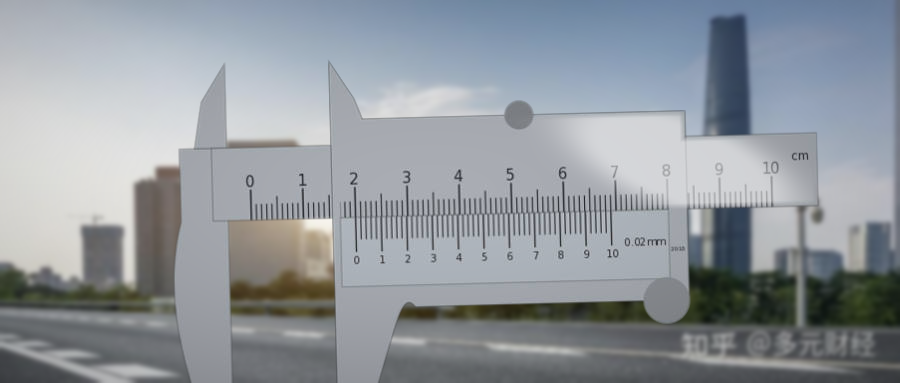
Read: 20.0 (mm)
